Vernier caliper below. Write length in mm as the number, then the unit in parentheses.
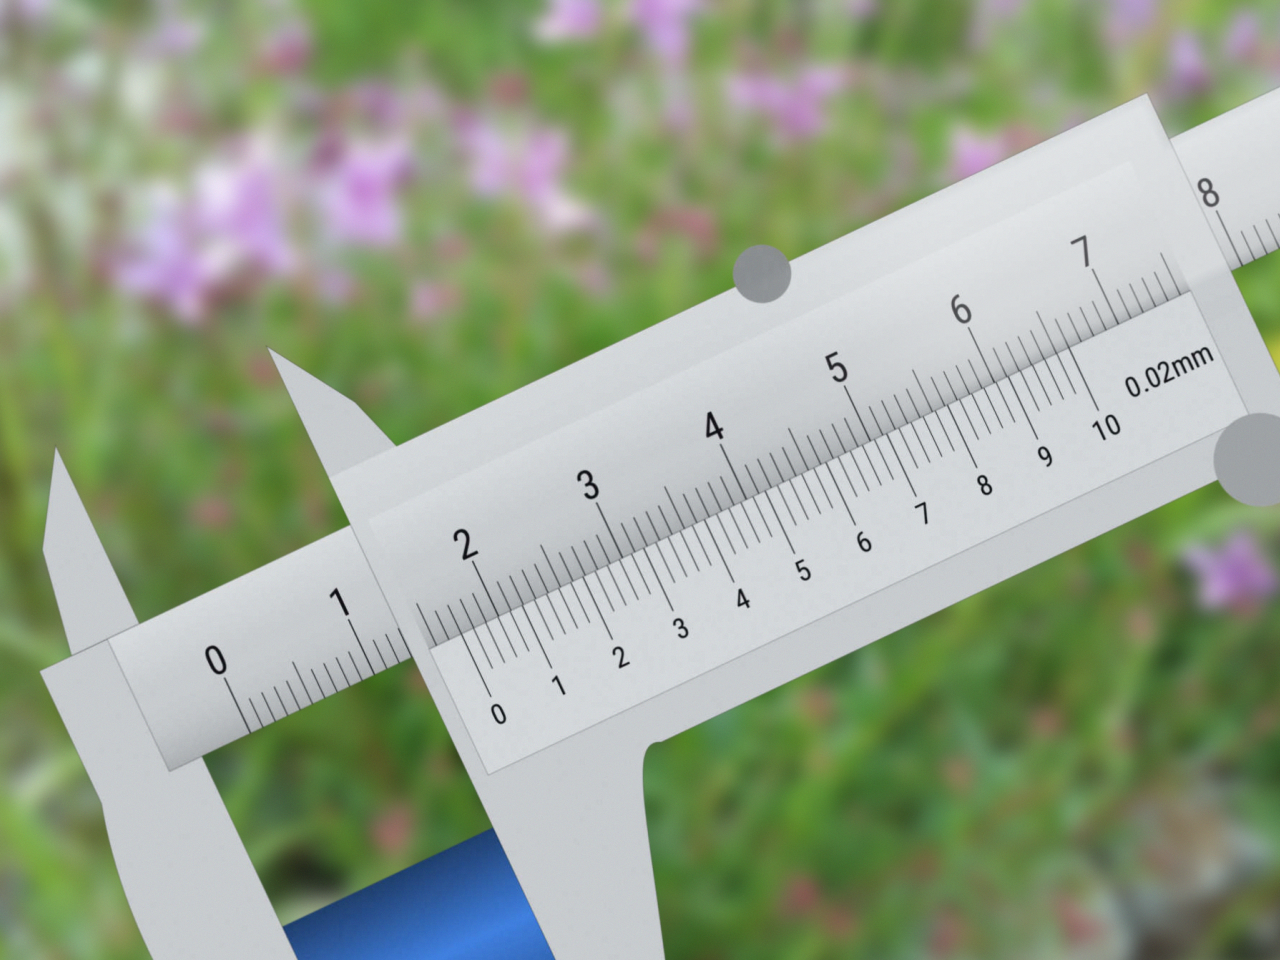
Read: 17.0 (mm)
